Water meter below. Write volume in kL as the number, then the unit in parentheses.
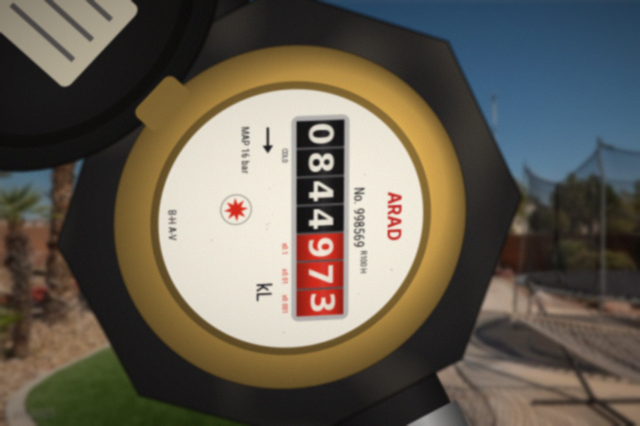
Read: 844.973 (kL)
